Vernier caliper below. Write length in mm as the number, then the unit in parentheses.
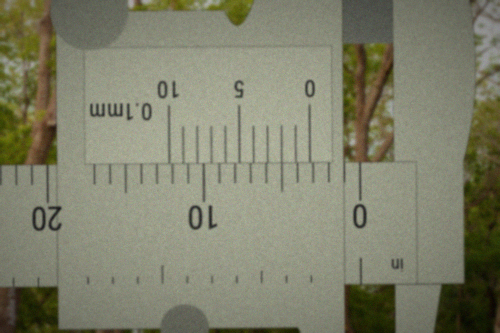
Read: 3.2 (mm)
